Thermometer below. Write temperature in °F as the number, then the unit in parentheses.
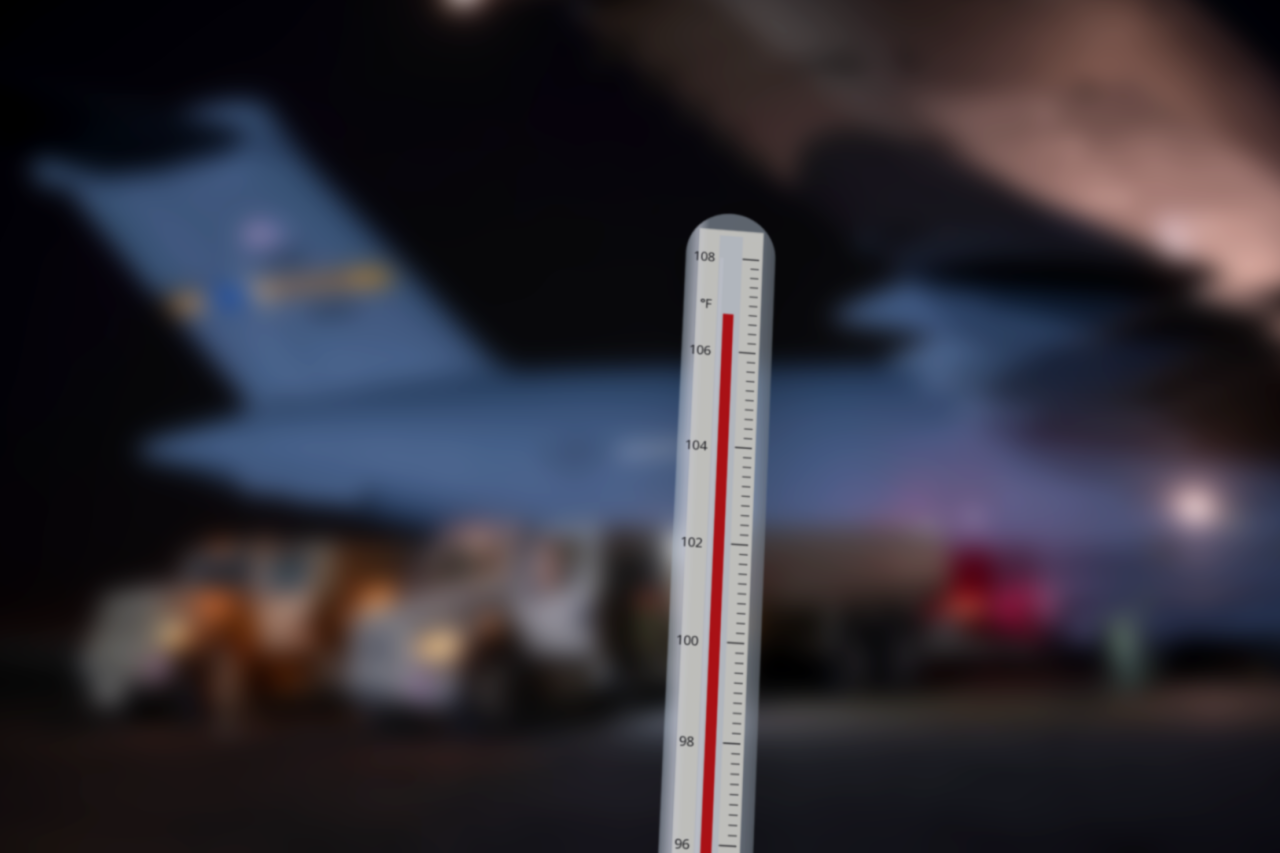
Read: 106.8 (°F)
